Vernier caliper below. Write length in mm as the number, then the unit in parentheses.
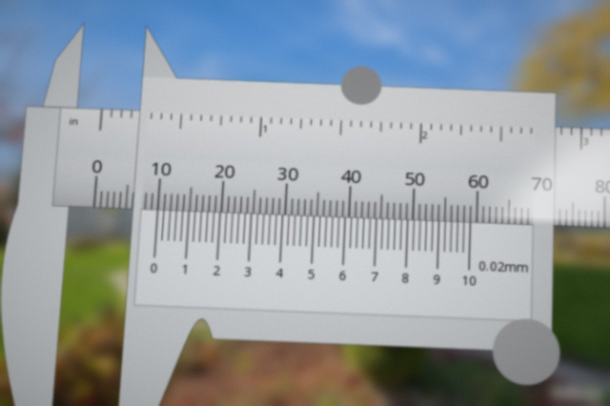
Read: 10.0 (mm)
